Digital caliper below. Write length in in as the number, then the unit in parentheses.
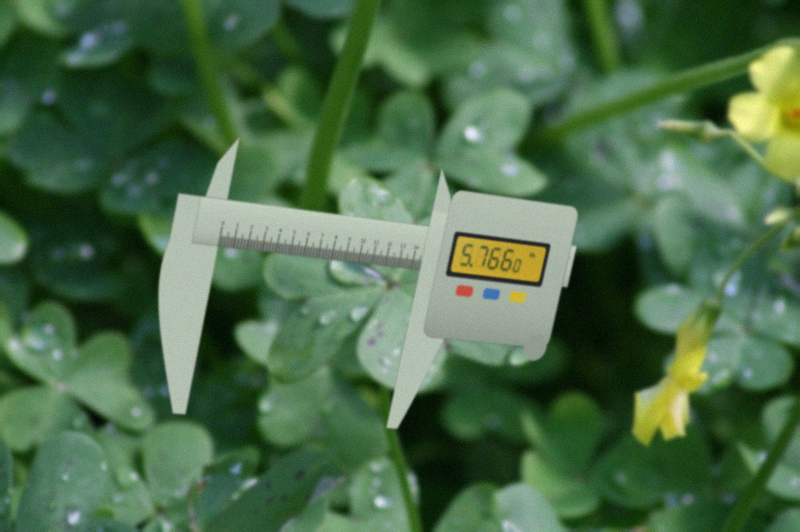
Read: 5.7660 (in)
